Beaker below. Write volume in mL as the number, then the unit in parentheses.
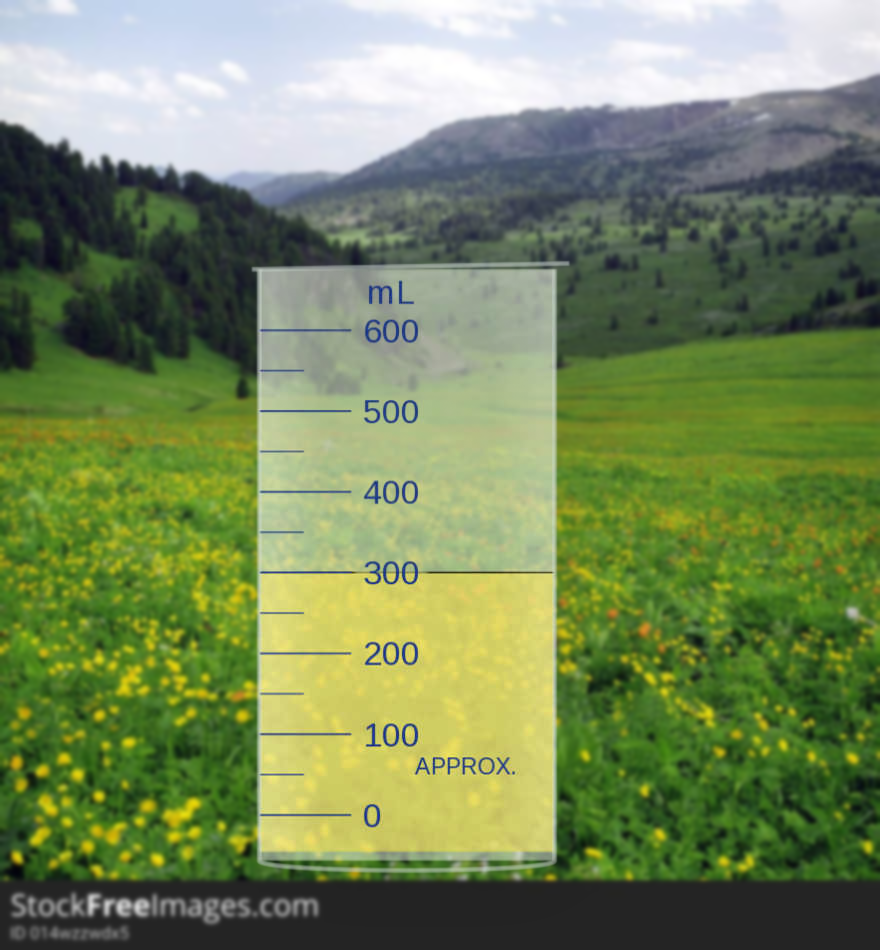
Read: 300 (mL)
